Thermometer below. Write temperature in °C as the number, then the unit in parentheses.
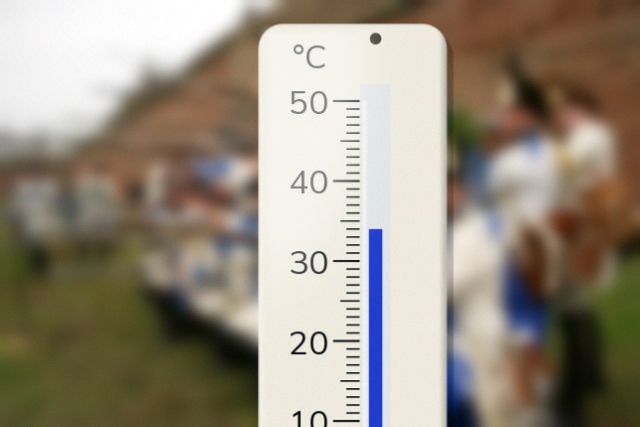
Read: 34 (°C)
